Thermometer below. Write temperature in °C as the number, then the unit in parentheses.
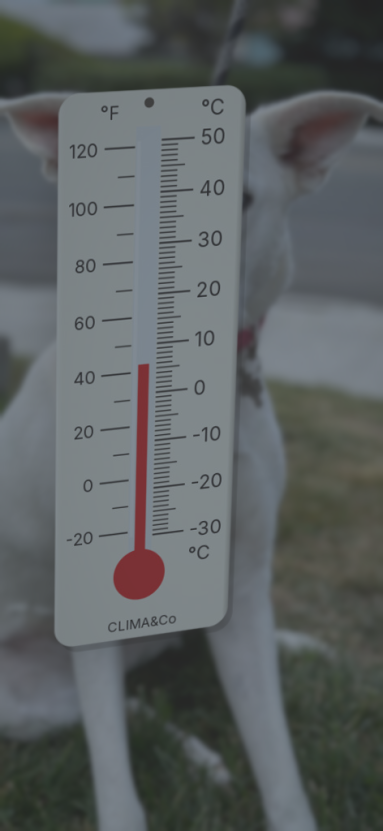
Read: 6 (°C)
